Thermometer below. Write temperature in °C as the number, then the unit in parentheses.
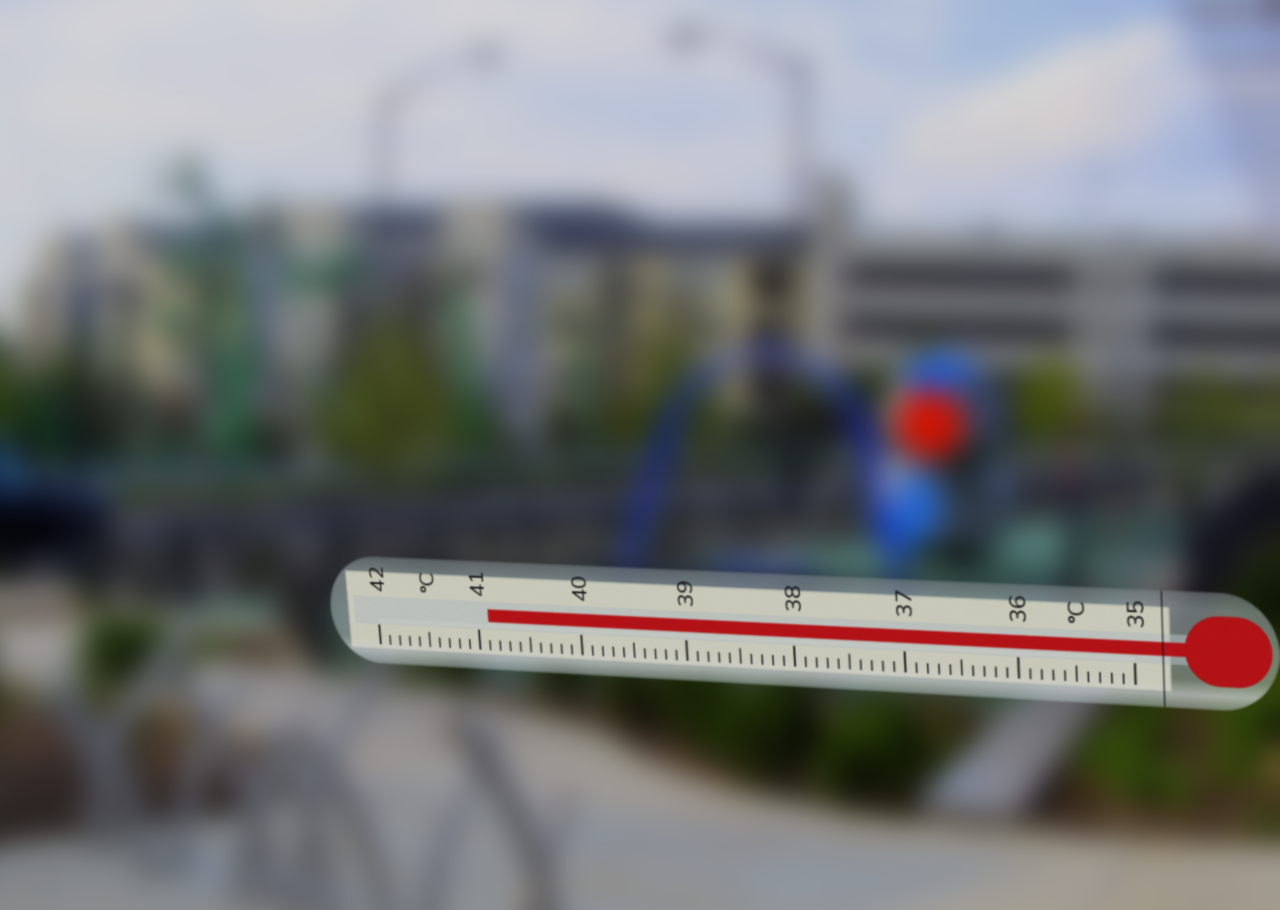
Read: 40.9 (°C)
